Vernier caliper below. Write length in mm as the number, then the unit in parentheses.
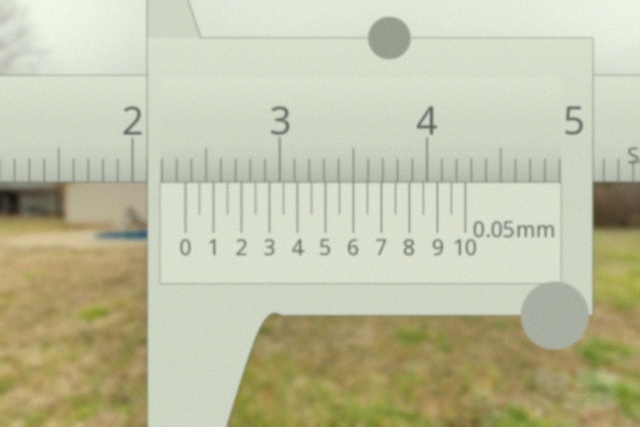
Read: 23.6 (mm)
